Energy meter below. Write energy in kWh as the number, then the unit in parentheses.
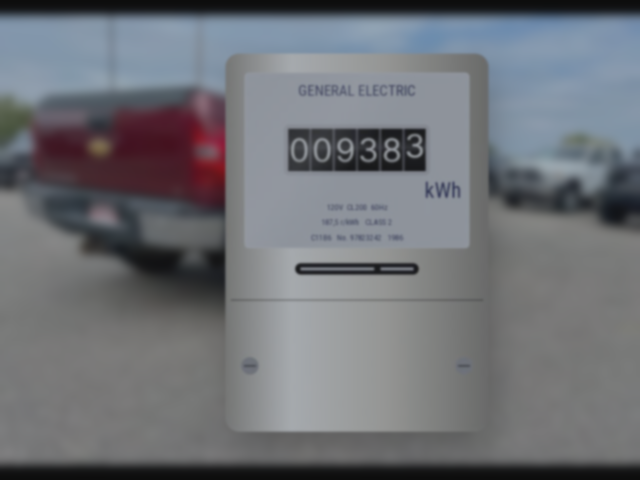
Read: 9383 (kWh)
